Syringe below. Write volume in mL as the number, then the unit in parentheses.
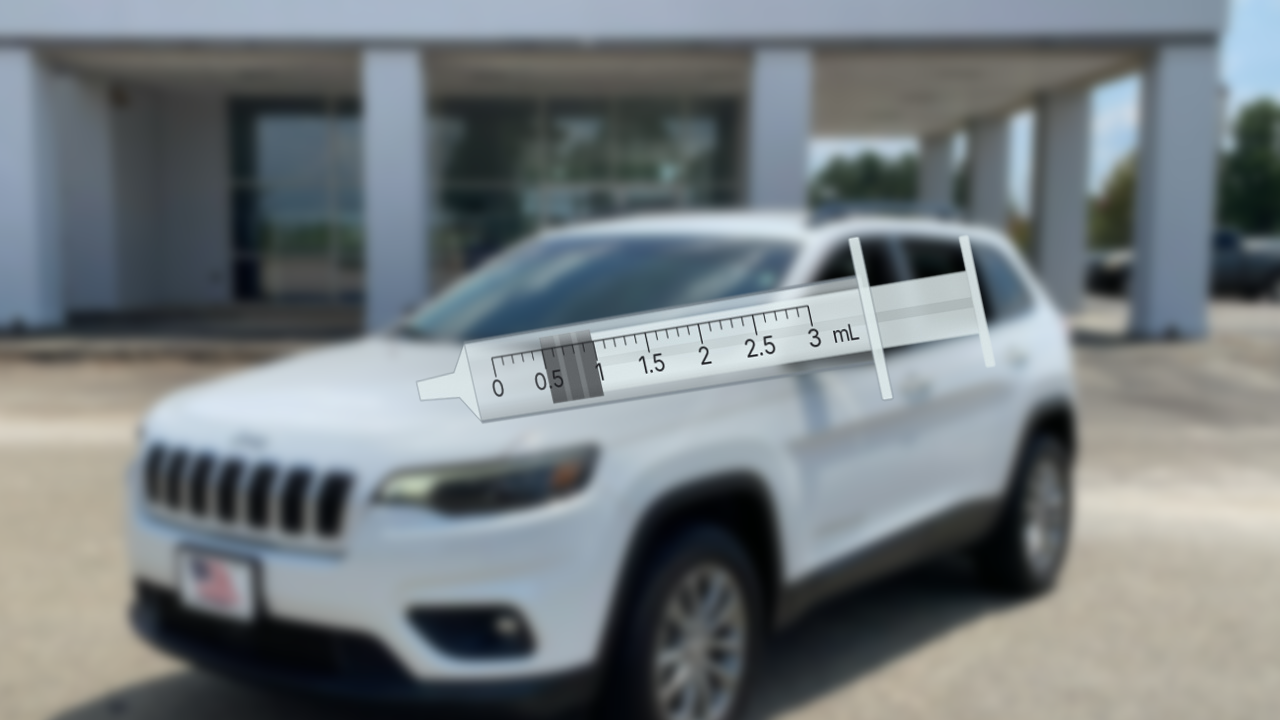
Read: 0.5 (mL)
